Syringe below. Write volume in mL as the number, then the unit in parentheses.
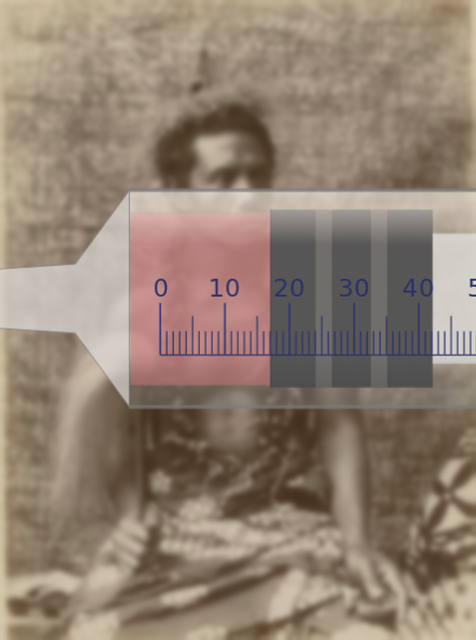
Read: 17 (mL)
